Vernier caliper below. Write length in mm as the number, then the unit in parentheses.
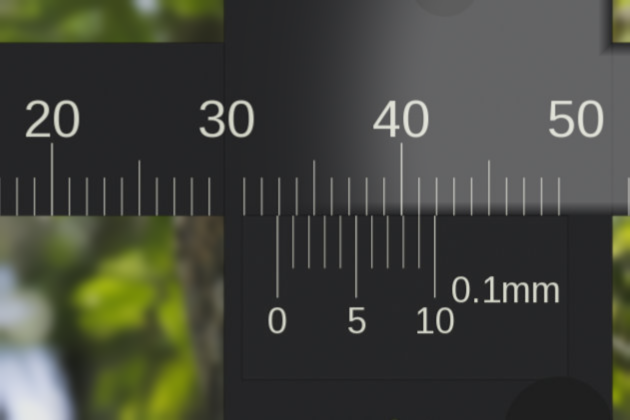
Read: 32.9 (mm)
